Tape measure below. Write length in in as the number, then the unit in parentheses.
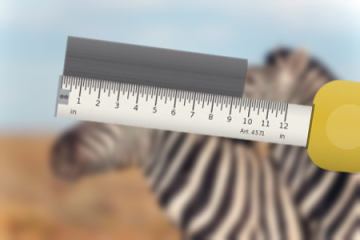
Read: 9.5 (in)
